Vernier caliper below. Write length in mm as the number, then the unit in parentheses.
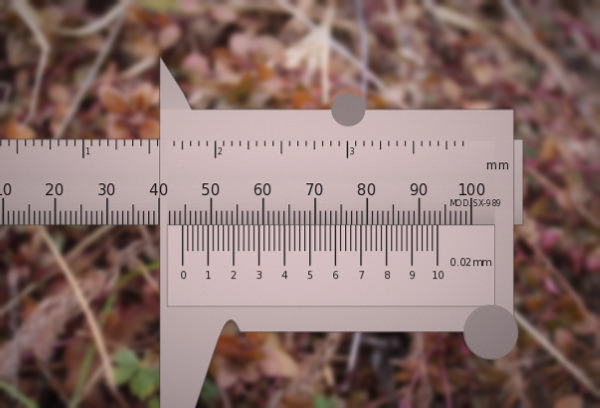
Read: 44.5 (mm)
